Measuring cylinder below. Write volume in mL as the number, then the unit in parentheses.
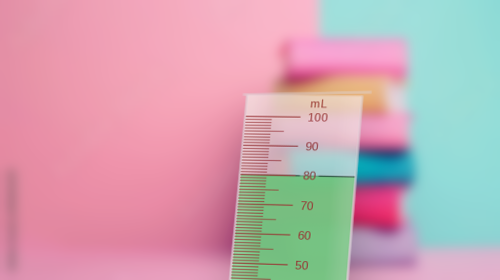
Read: 80 (mL)
